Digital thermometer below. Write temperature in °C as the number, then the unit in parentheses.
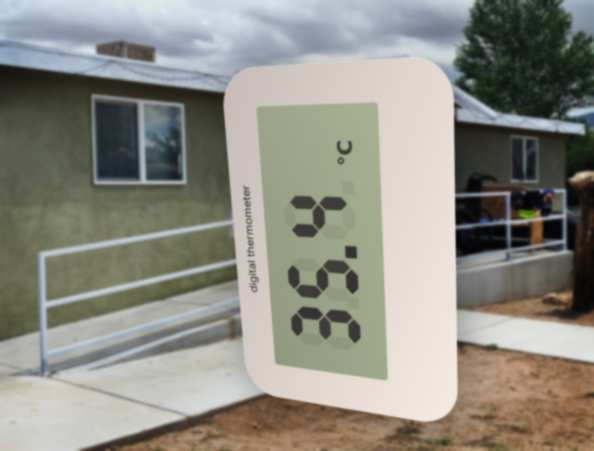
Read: 35.4 (°C)
